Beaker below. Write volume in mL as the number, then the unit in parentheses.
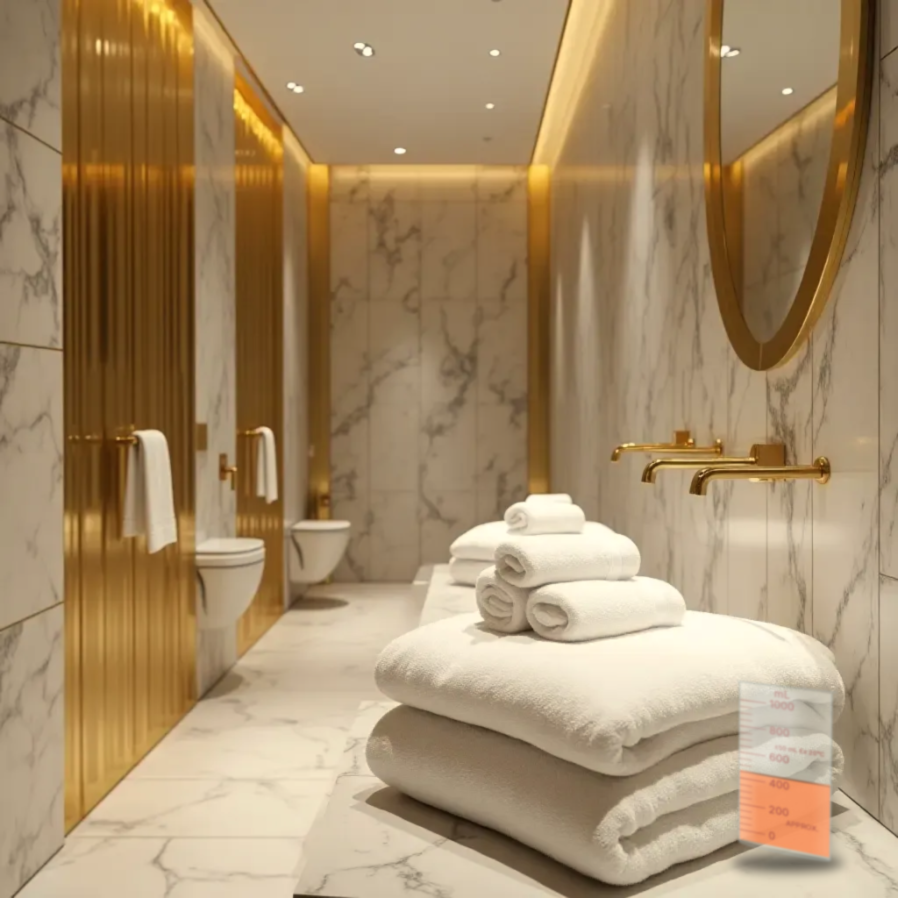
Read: 450 (mL)
